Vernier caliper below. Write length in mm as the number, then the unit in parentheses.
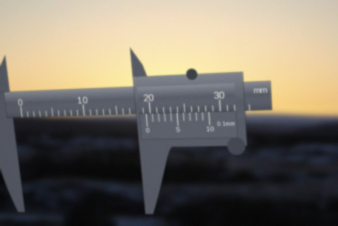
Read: 19.4 (mm)
